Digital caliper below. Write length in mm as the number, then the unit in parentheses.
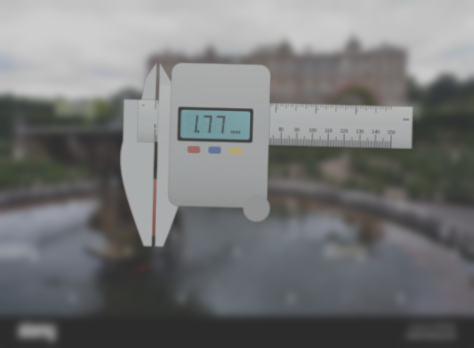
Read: 1.77 (mm)
